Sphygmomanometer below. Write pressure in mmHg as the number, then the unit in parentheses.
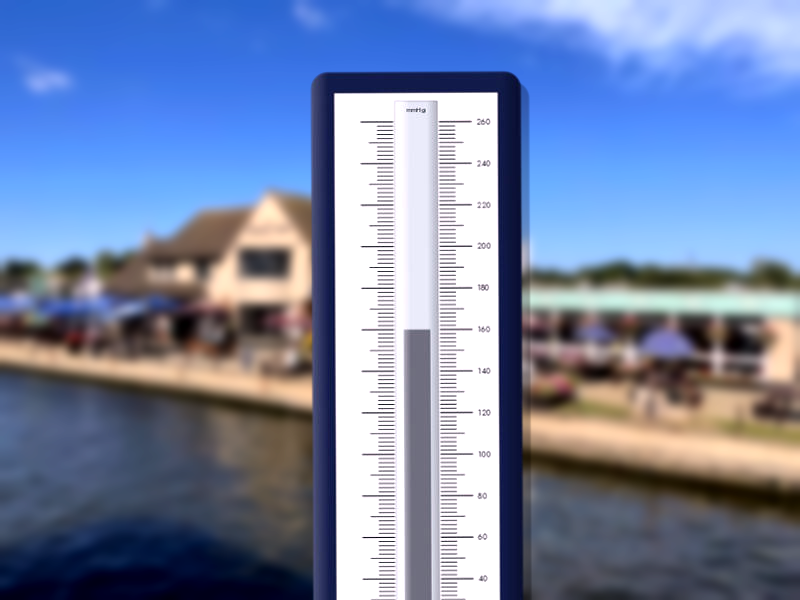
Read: 160 (mmHg)
